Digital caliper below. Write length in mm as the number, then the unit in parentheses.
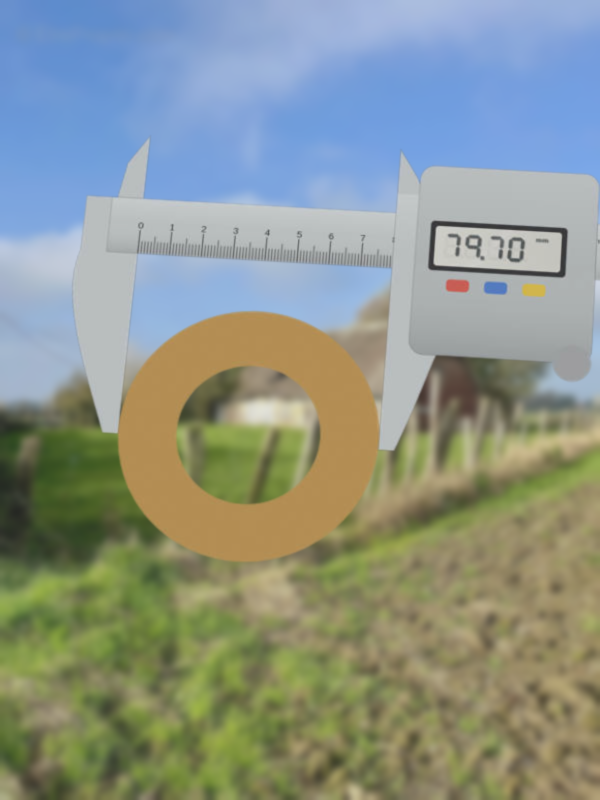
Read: 79.70 (mm)
